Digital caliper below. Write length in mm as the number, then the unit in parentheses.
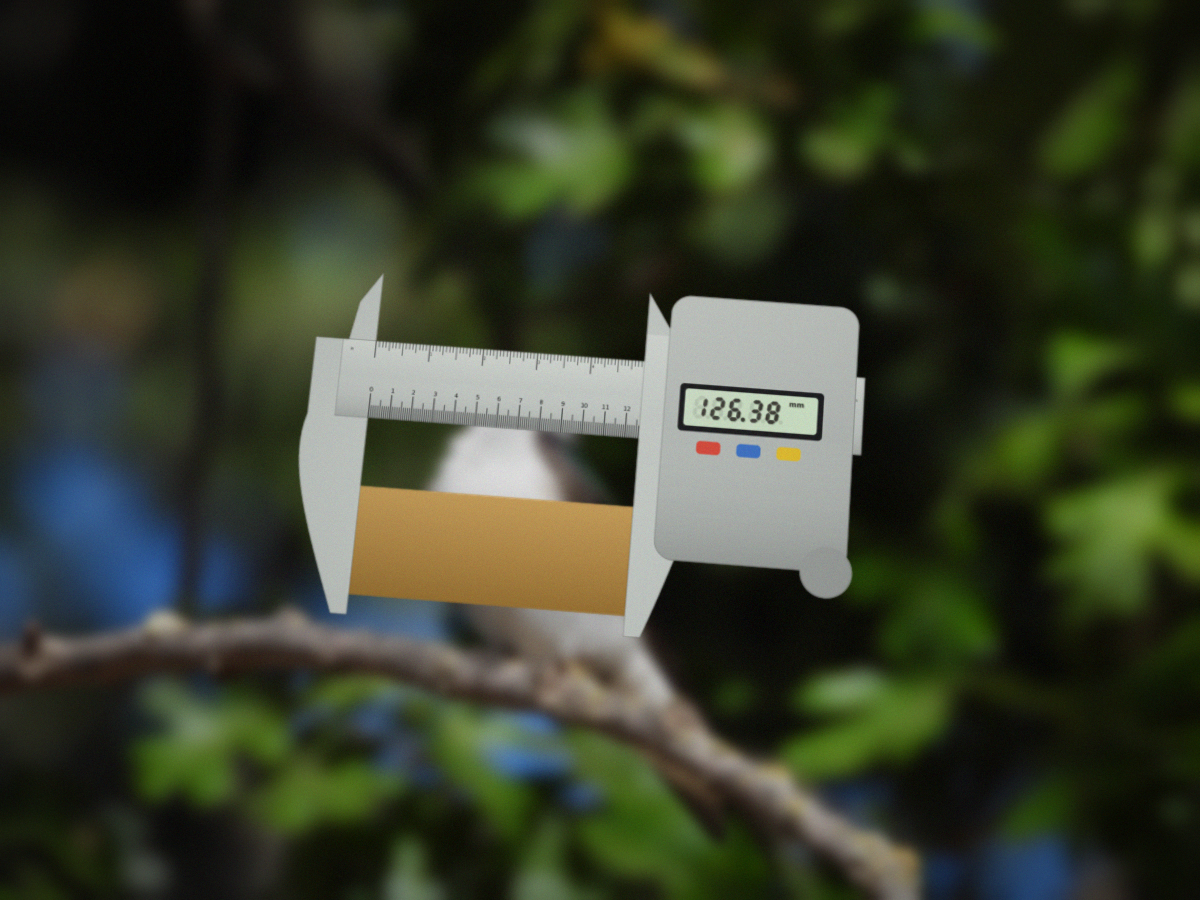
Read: 126.38 (mm)
